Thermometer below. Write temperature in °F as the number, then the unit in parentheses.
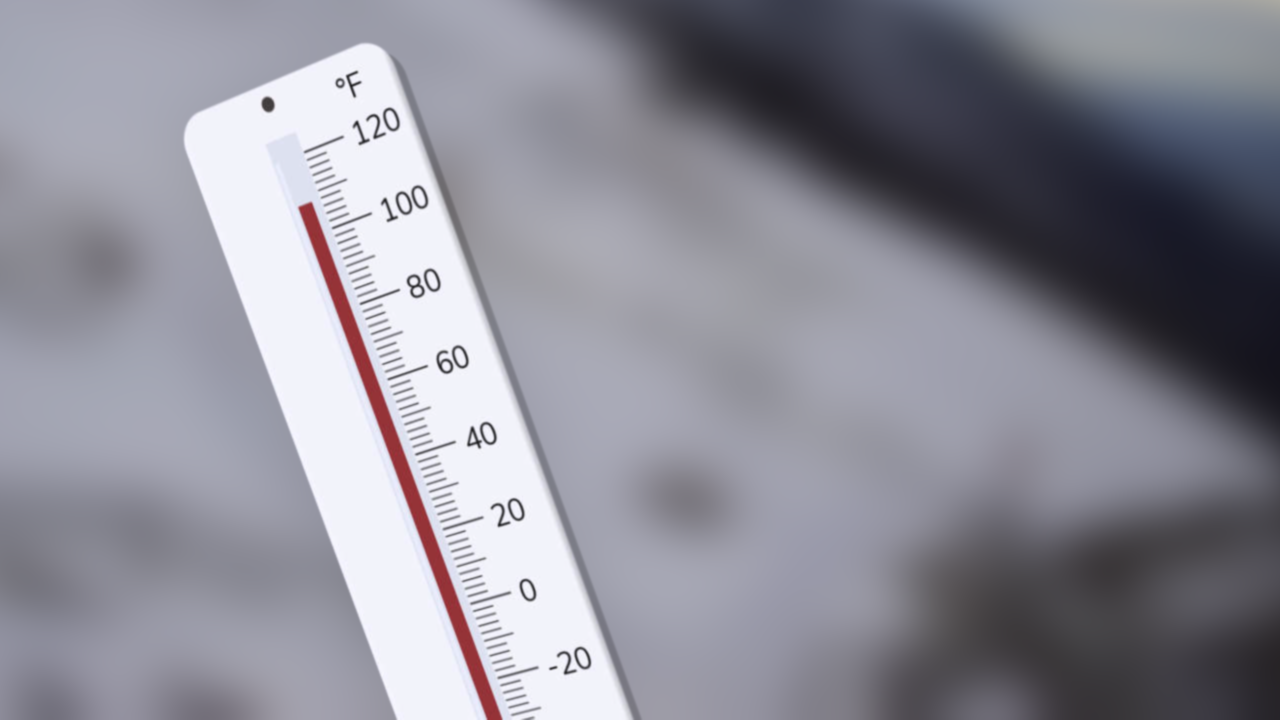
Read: 108 (°F)
